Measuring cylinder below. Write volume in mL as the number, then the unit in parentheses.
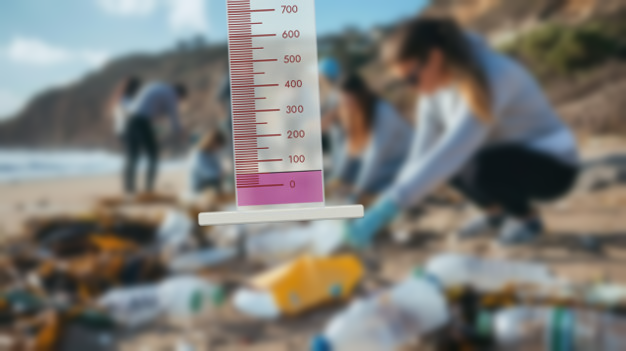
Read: 50 (mL)
